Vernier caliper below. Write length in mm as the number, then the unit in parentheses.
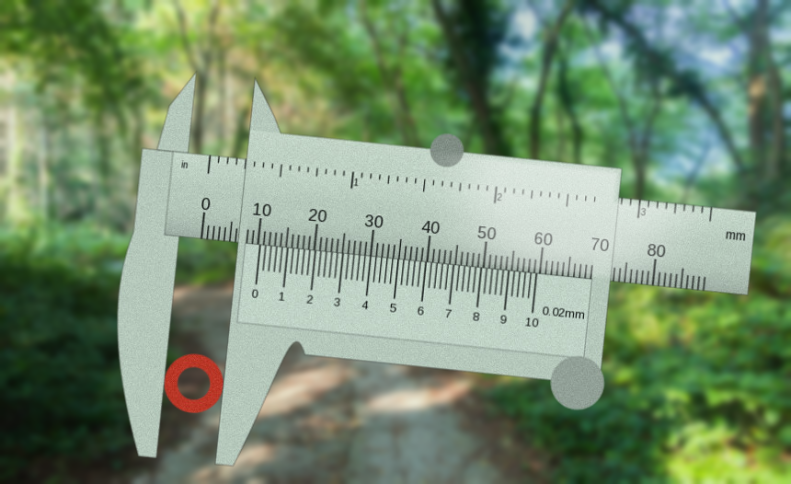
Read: 10.4 (mm)
